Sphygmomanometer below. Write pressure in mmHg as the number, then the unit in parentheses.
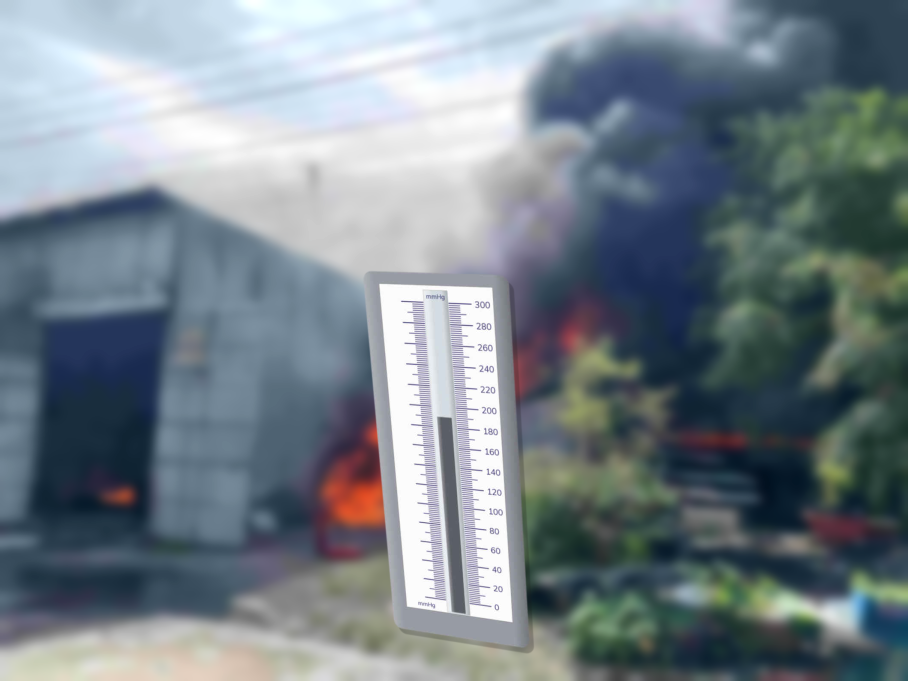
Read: 190 (mmHg)
